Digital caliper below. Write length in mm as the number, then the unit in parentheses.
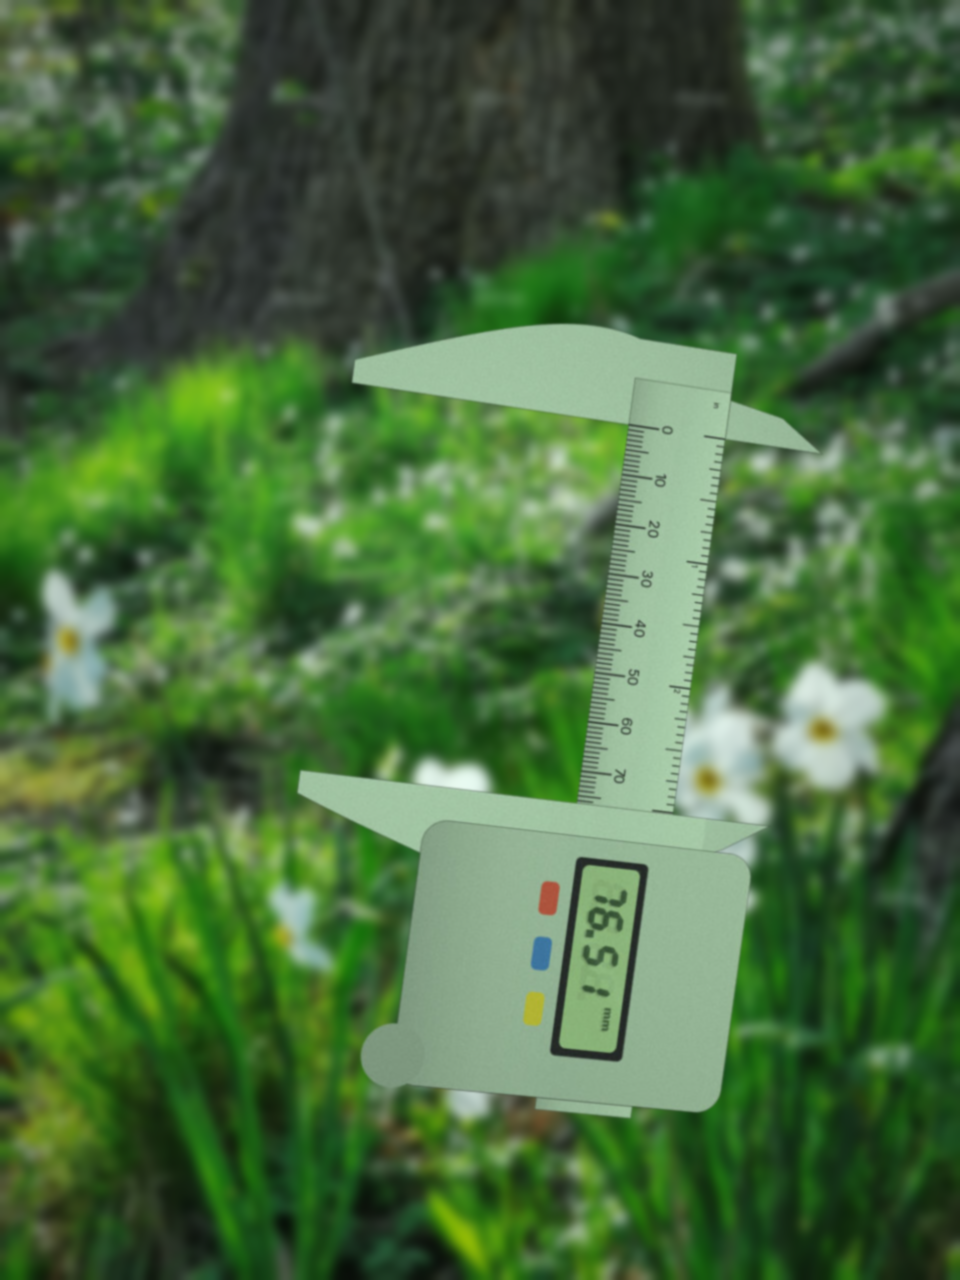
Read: 76.51 (mm)
